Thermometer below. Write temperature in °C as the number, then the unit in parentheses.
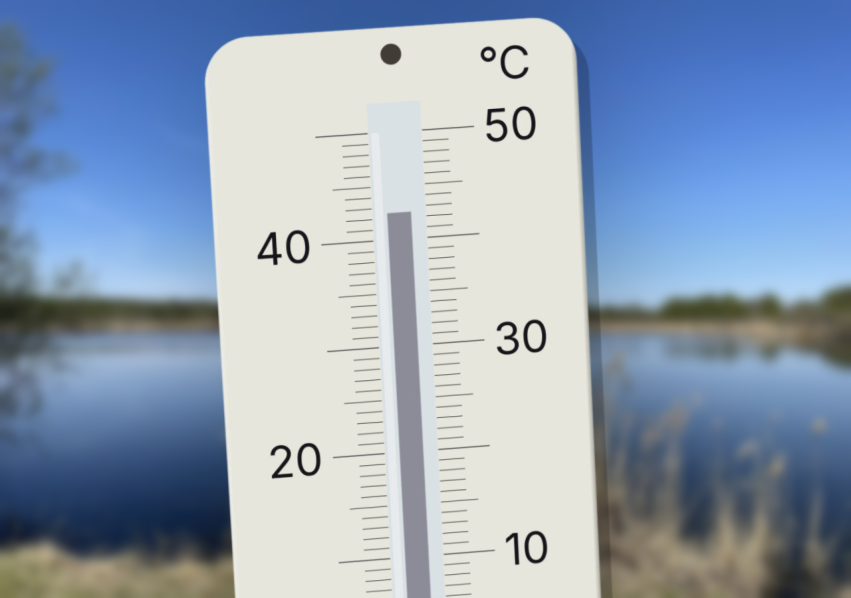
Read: 42.5 (°C)
